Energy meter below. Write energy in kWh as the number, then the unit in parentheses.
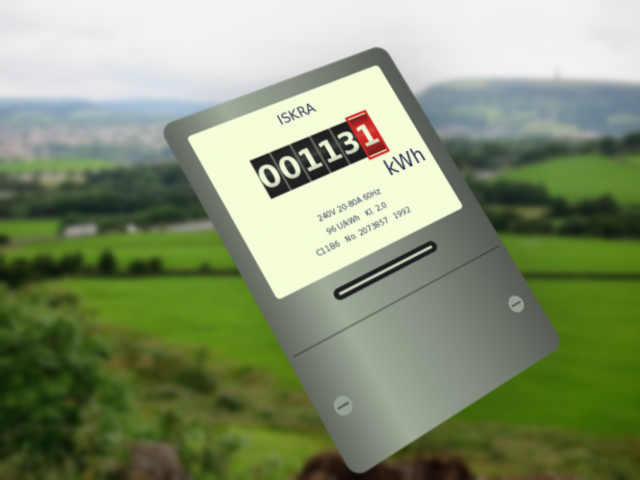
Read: 113.1 (kWh)
